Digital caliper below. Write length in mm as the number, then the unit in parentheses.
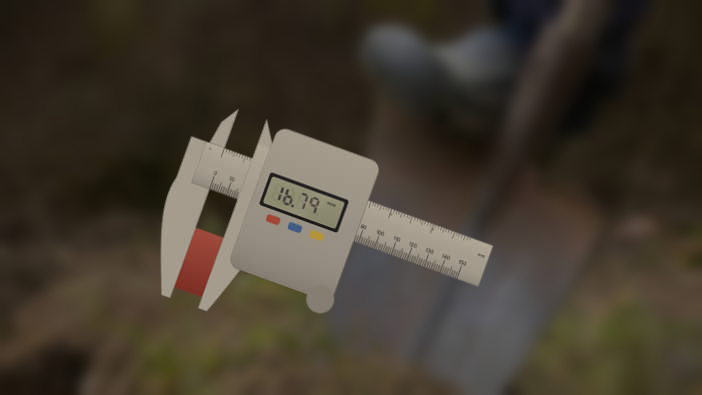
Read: 16.79 (mm)
